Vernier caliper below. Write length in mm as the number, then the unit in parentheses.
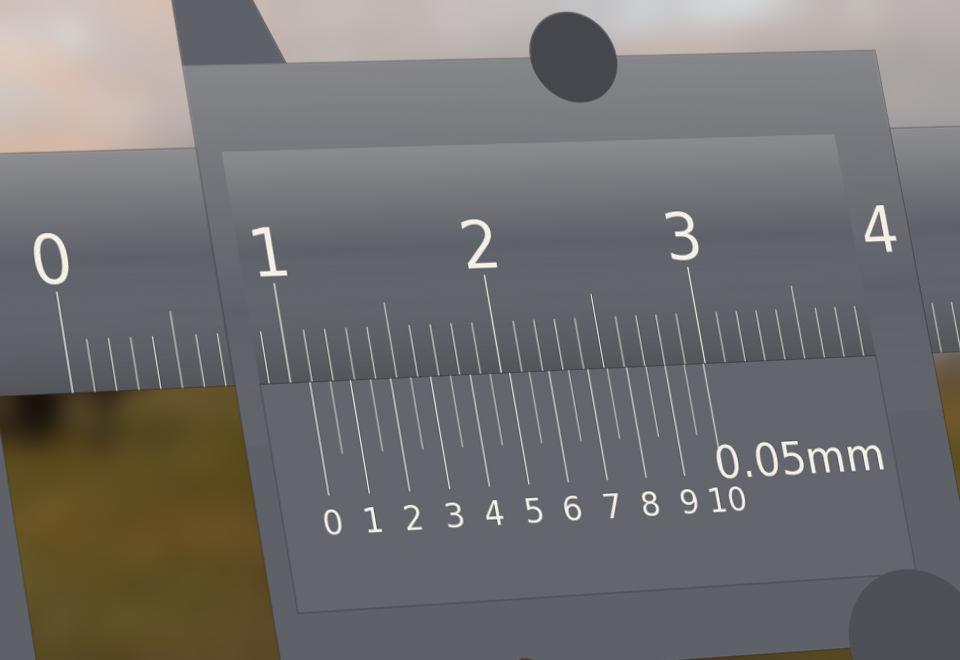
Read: 10.9 (mm)
